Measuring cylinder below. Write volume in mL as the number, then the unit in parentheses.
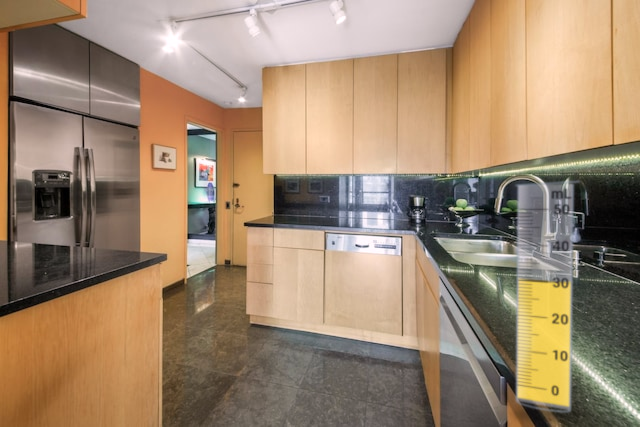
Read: 30 (mL)
